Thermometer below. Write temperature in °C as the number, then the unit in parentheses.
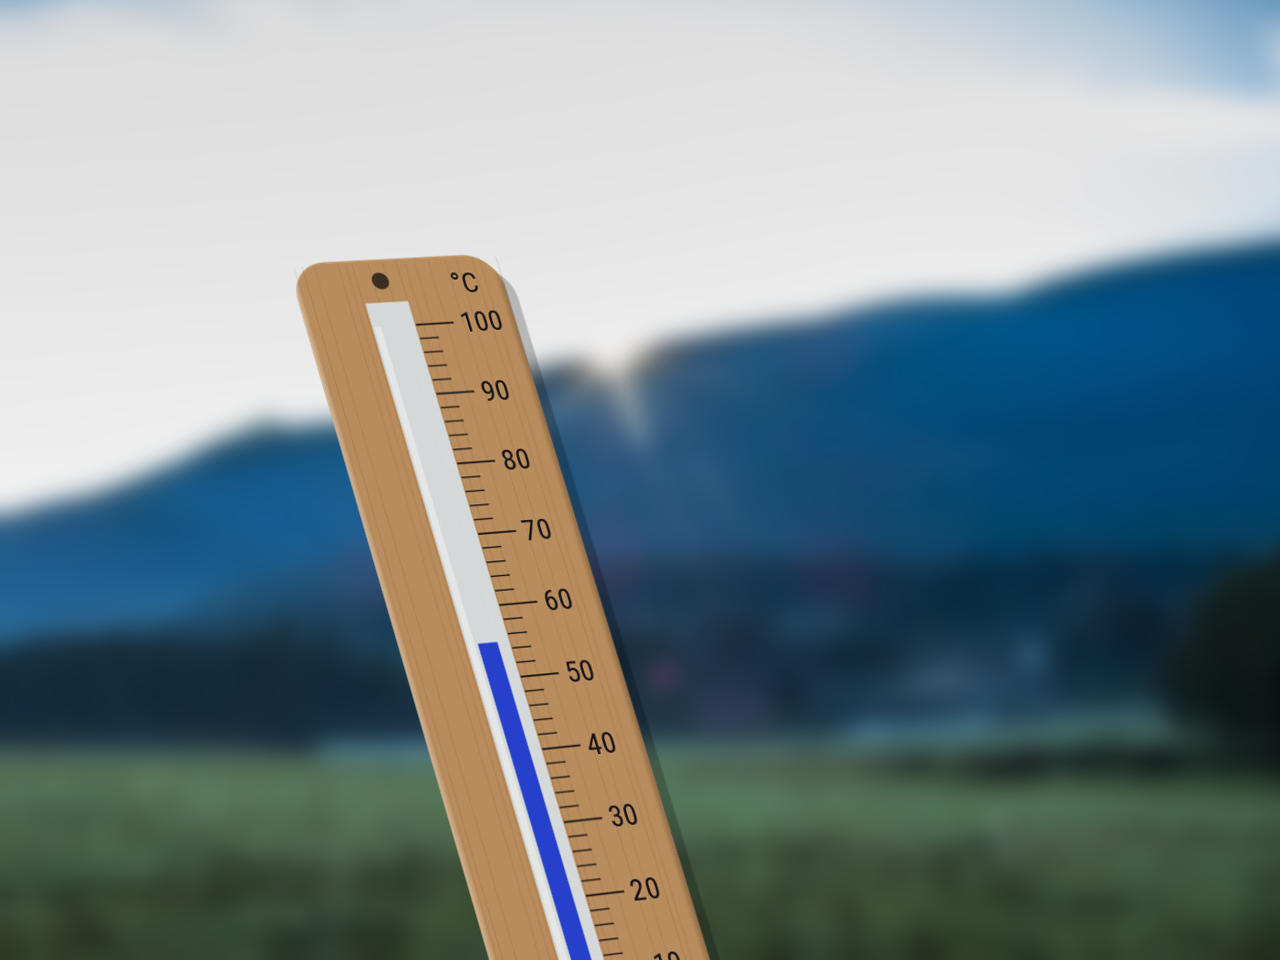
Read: 55 (°C)
